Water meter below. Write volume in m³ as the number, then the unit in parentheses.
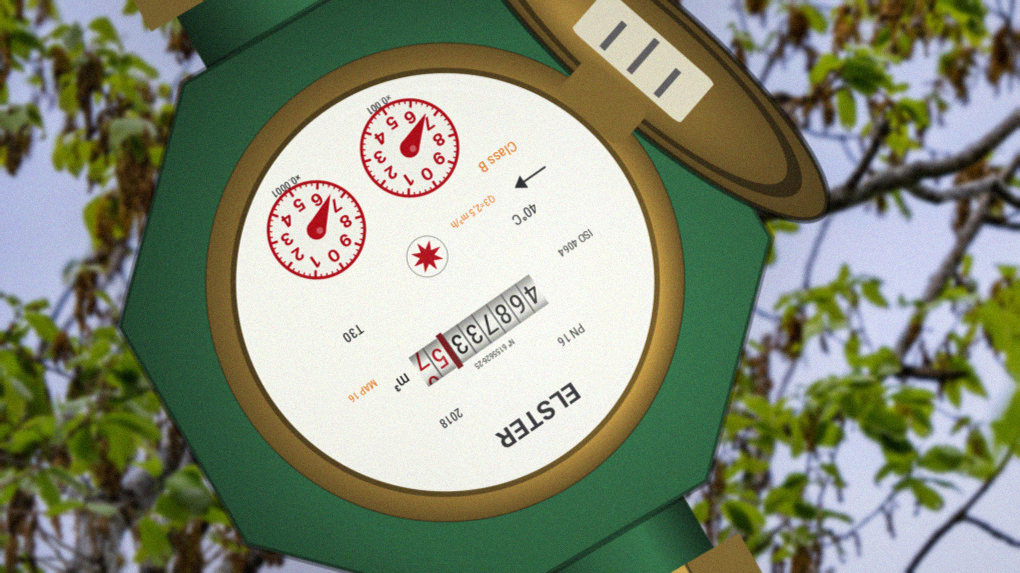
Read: 468733.5666 (m³)
